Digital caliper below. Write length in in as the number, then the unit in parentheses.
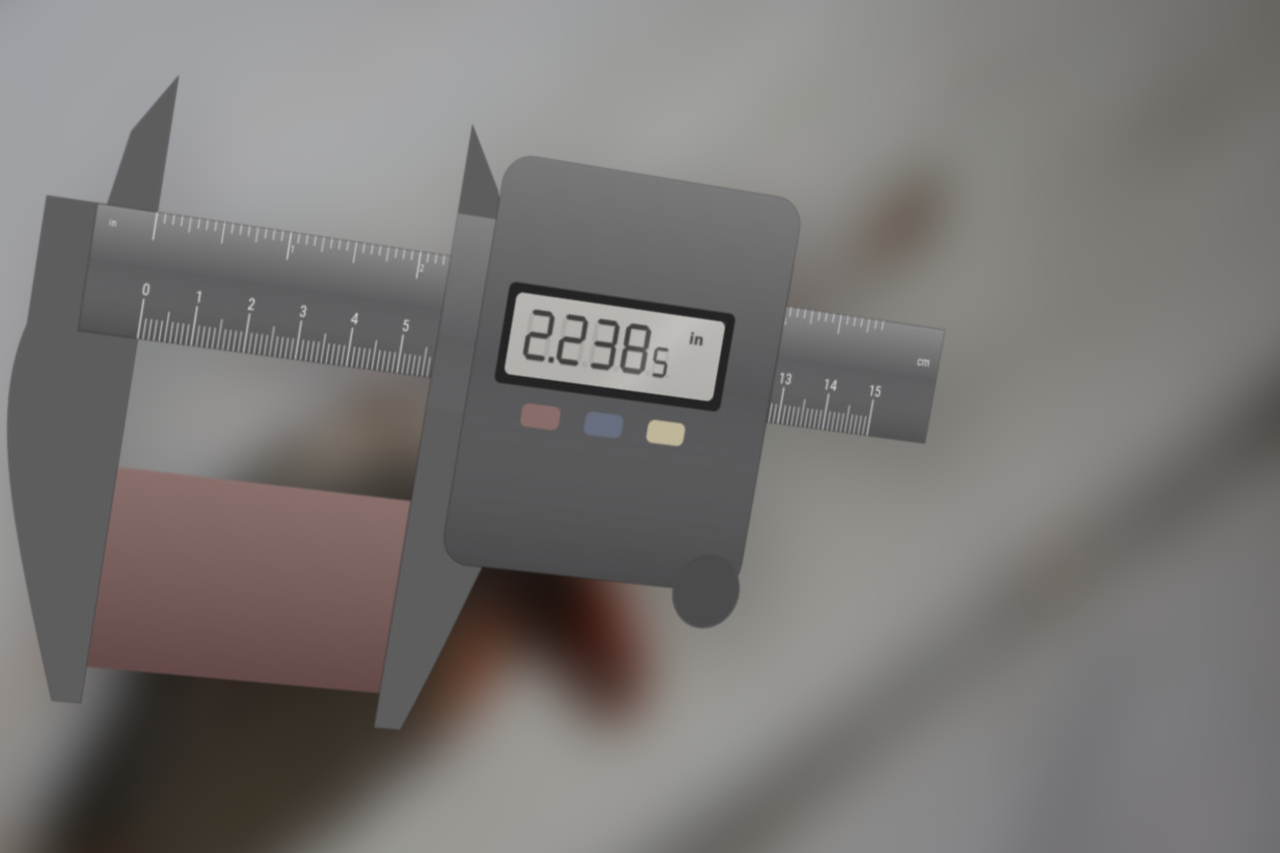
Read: 2.2385 (in)
